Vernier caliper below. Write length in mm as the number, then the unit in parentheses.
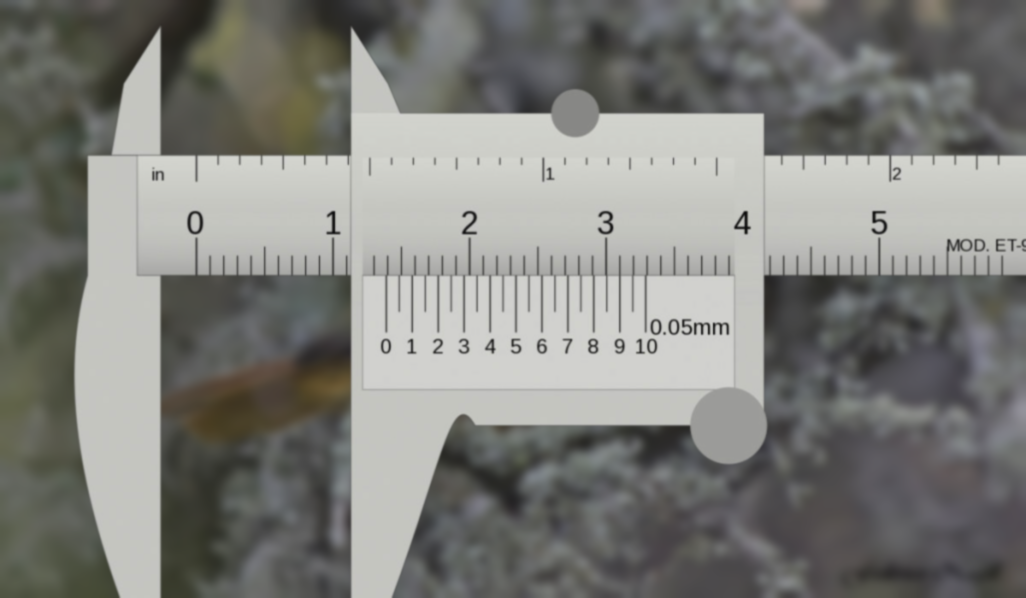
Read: 13.9 (mm)
